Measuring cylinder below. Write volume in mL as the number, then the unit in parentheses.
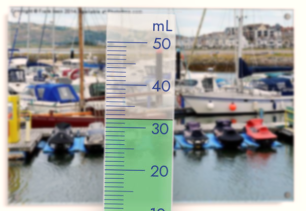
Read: 32 (mL)
